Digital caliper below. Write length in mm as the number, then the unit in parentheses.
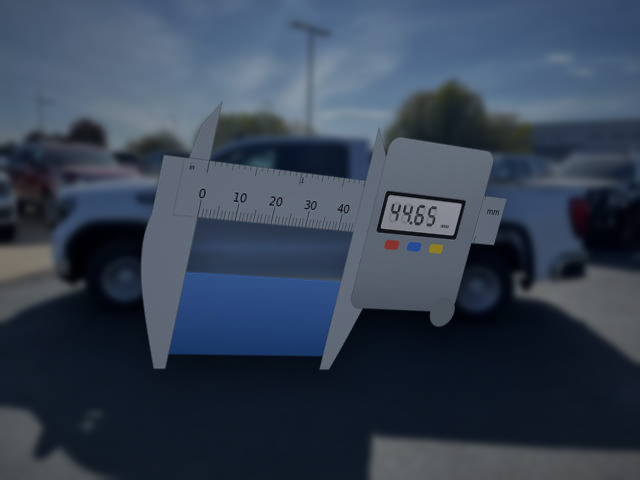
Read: 44.65 (mm)
